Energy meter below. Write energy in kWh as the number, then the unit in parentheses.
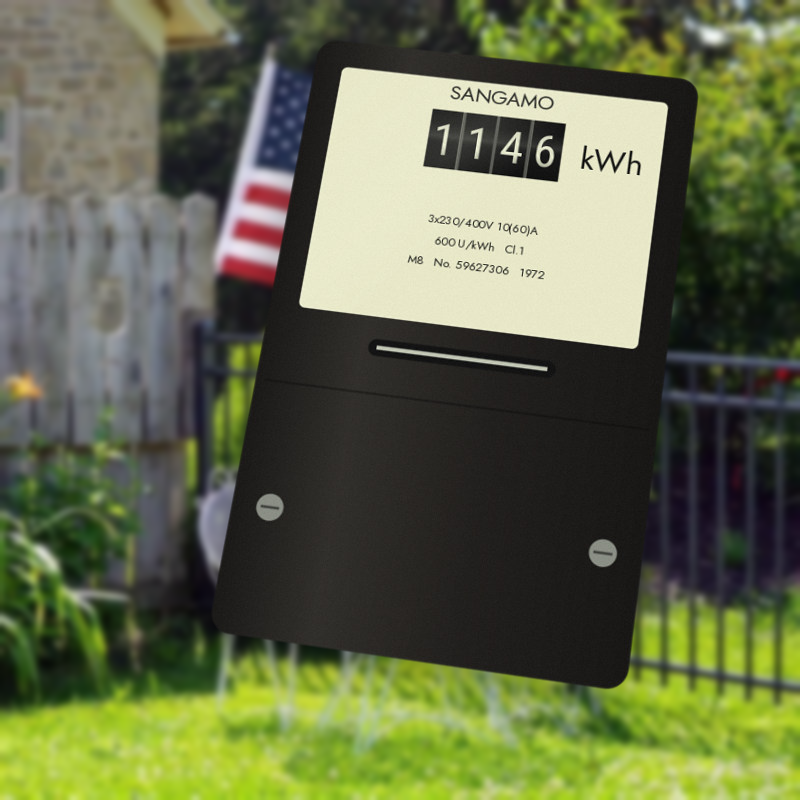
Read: 1146 (kWh)
